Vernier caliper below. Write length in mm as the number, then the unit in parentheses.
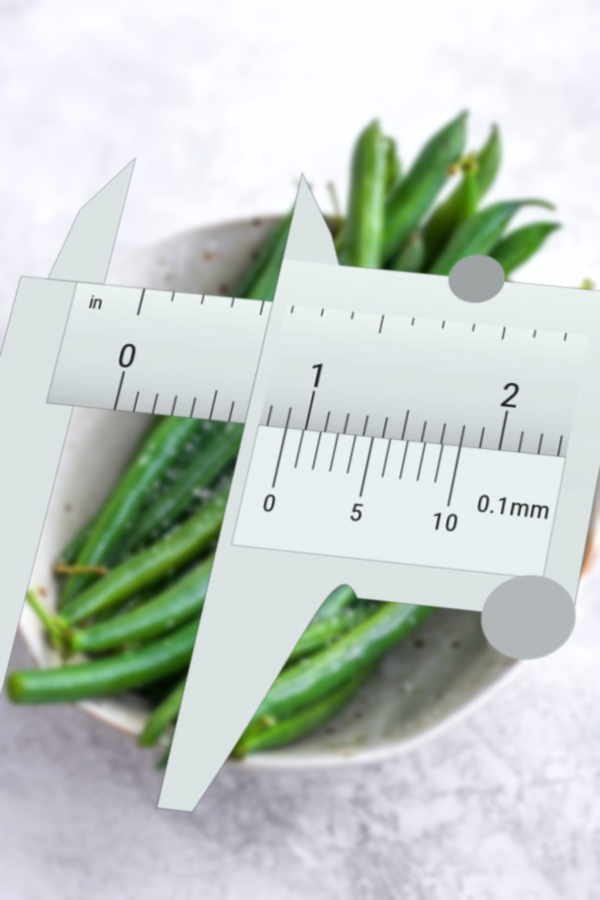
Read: 9.0 (mm)
